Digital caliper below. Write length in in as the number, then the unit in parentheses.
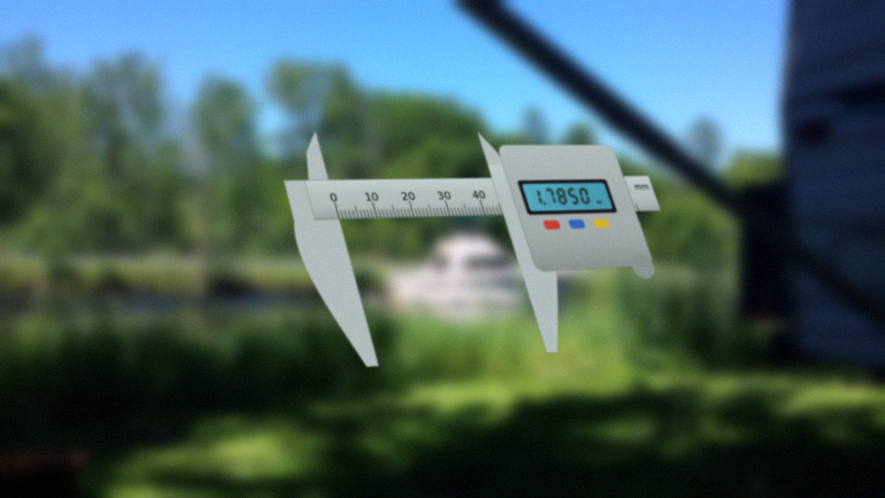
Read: 1.7850 (in)
